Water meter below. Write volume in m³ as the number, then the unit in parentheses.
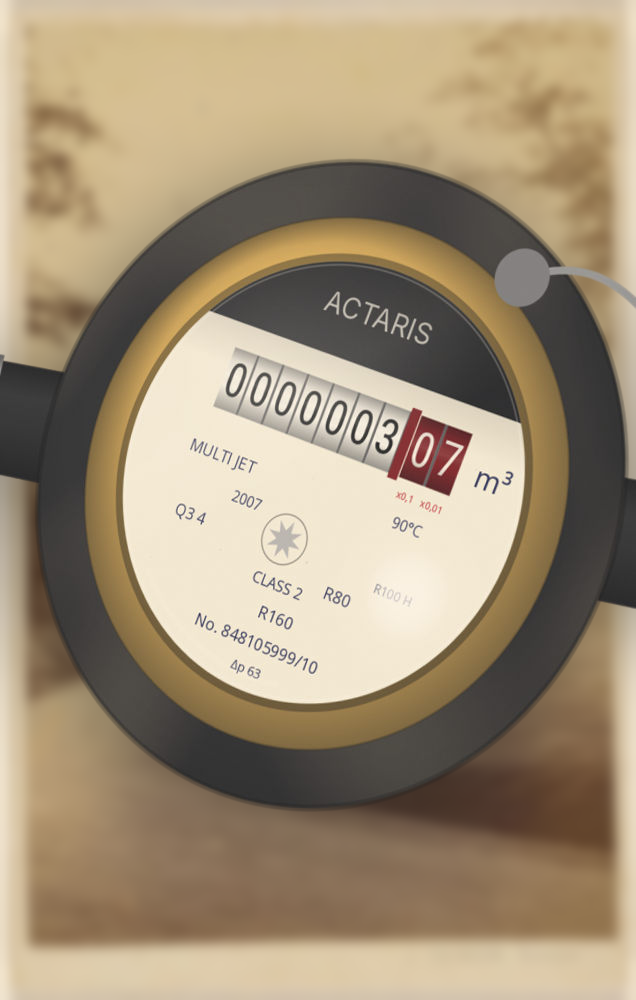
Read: 3.07 (m³)
